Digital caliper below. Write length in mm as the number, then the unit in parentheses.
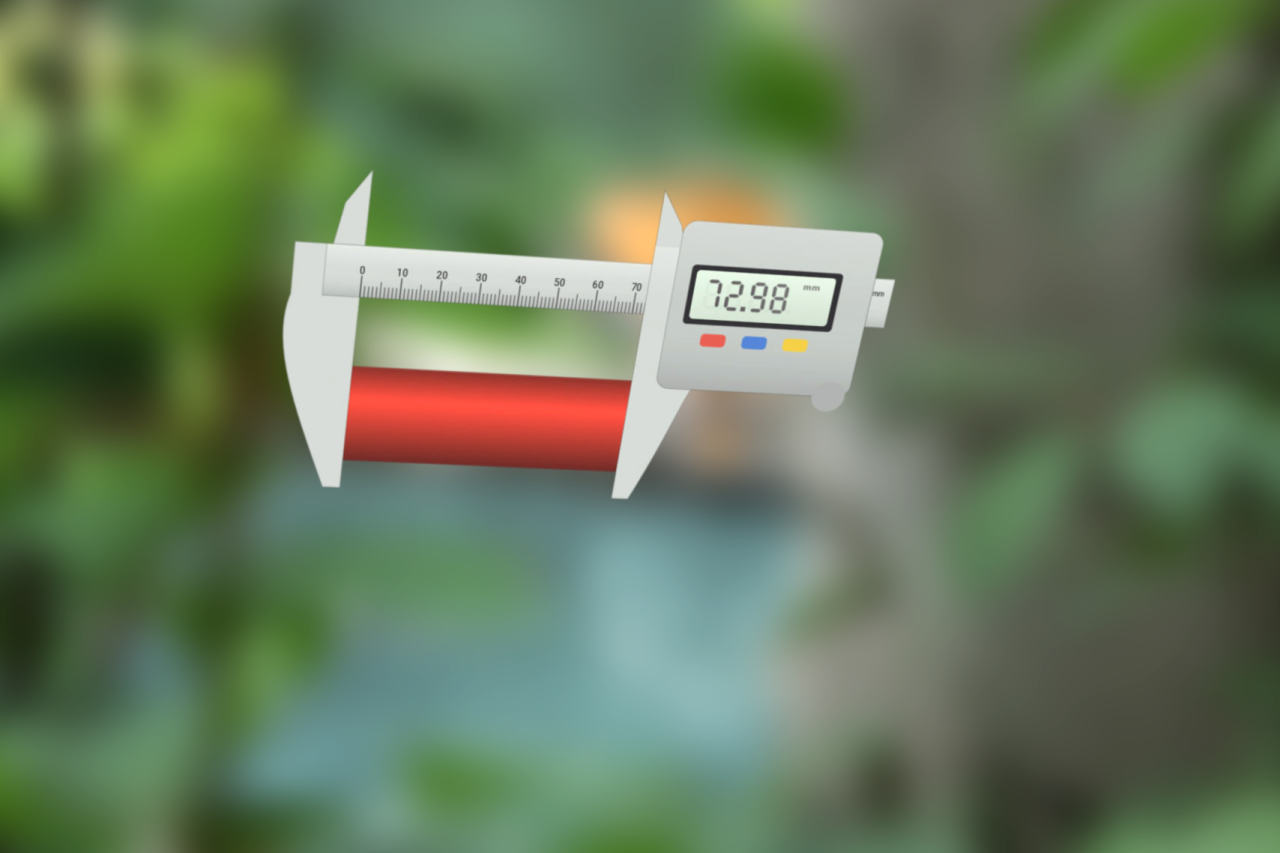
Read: 72.98 (mm)
